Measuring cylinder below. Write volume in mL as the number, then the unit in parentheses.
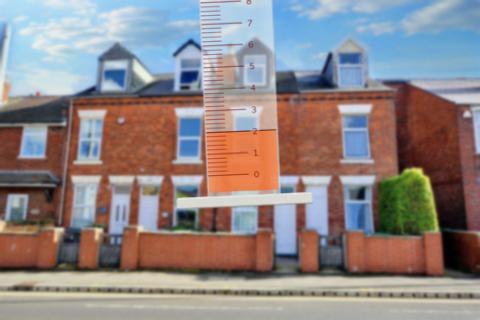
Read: 2 (mL)
